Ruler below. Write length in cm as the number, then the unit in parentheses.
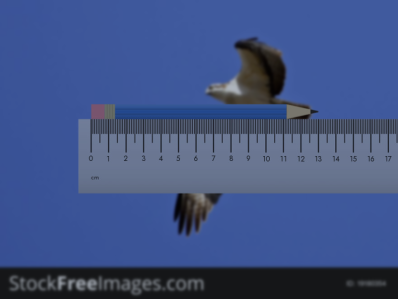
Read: 13 (cm)
